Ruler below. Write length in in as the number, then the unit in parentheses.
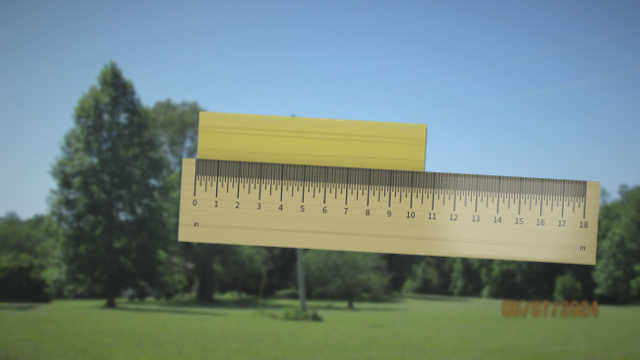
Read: 10.5 (in)
